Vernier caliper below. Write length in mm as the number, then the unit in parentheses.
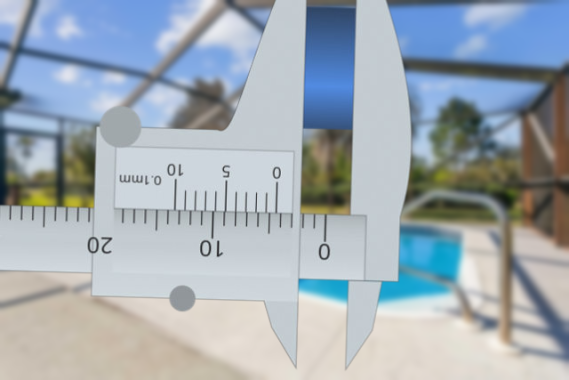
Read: 4.4 (mm)
